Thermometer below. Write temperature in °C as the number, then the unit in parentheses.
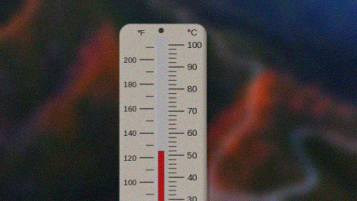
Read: 52 (°C)
